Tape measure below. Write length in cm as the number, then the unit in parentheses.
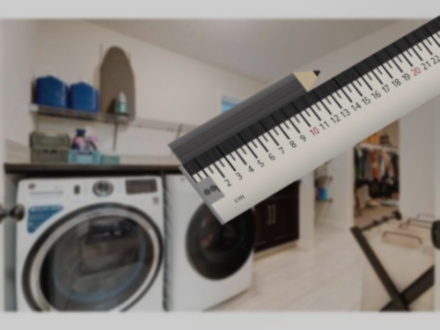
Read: 13.5 (cm)
